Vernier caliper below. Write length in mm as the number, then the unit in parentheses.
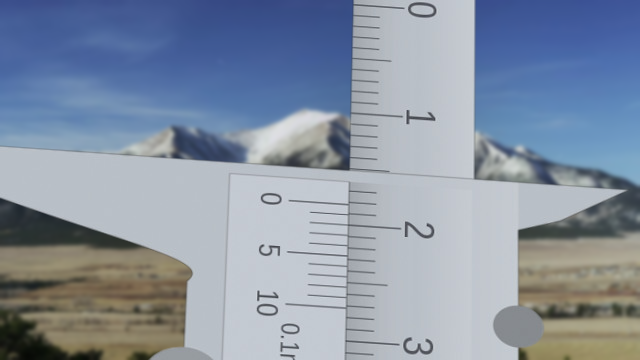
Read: 18.2 (mm)
